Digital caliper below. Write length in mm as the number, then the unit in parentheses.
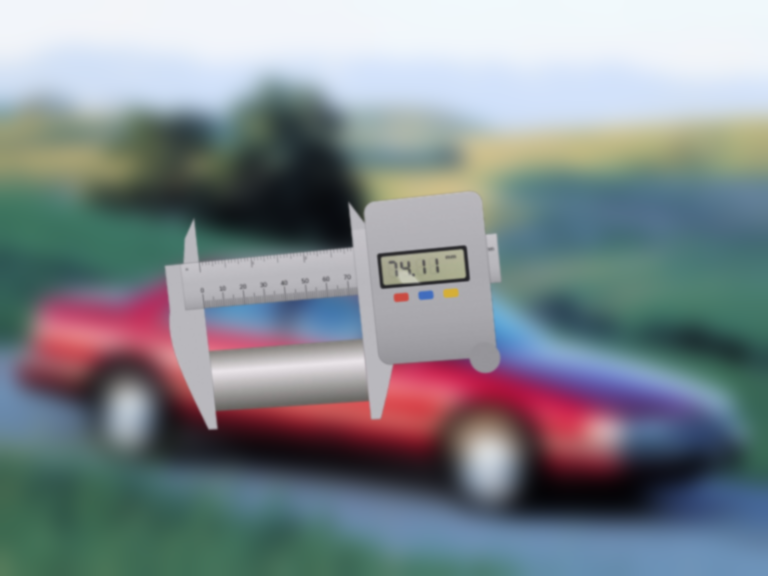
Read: 74.11 (mm)
